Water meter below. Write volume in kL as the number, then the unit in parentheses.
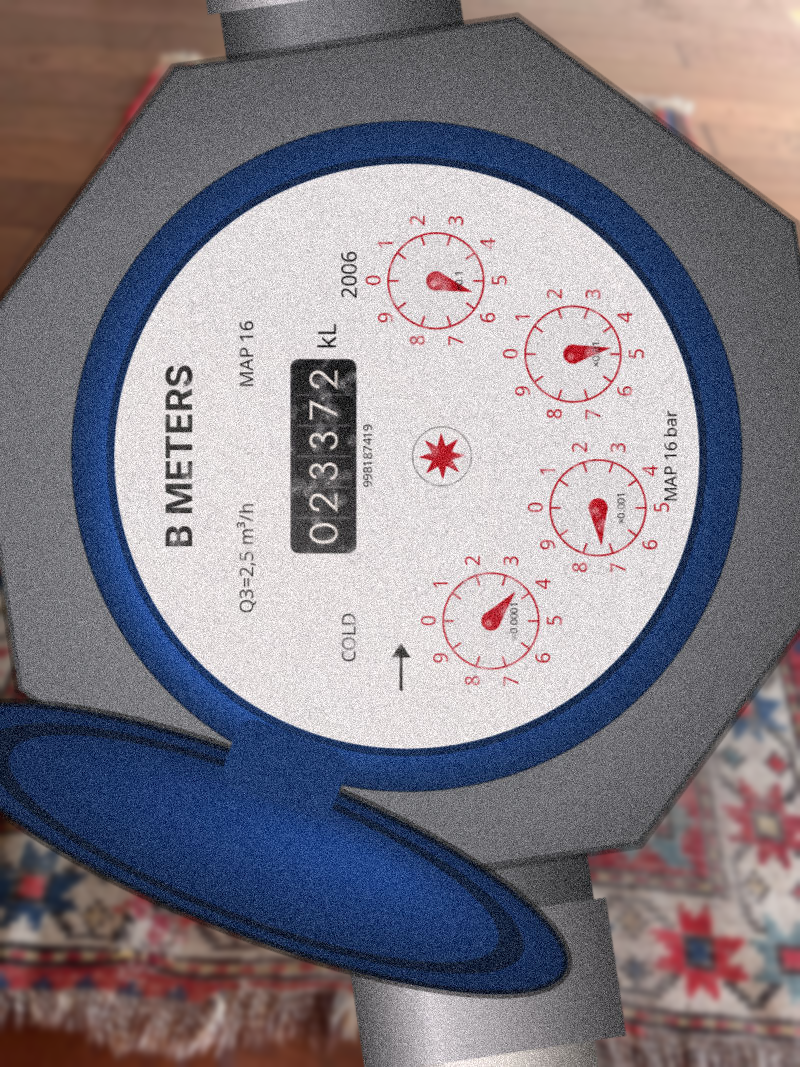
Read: 23372.5473 (kL)
